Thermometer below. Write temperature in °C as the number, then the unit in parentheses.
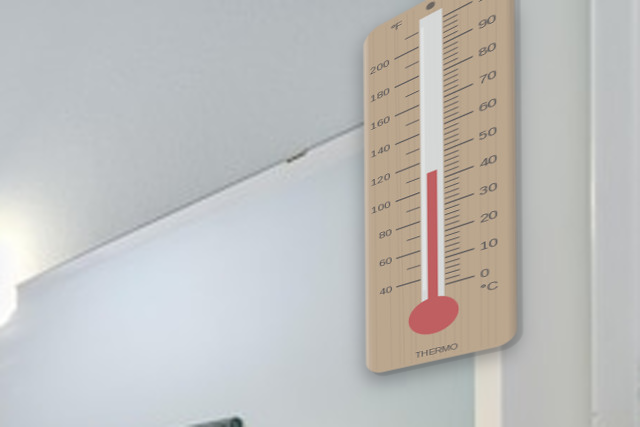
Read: 44 (°C)
